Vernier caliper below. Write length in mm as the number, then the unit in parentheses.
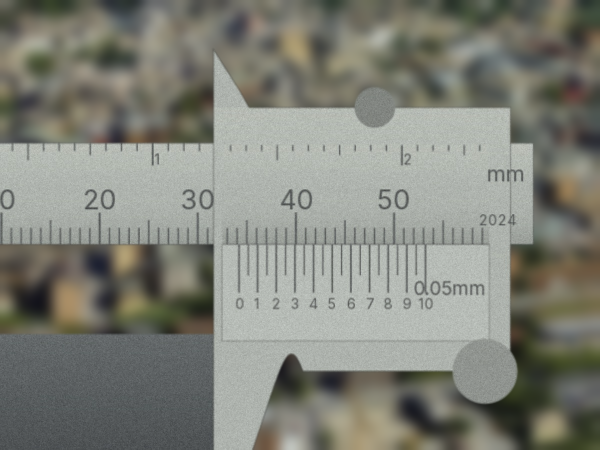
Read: 34.2 (mm)
